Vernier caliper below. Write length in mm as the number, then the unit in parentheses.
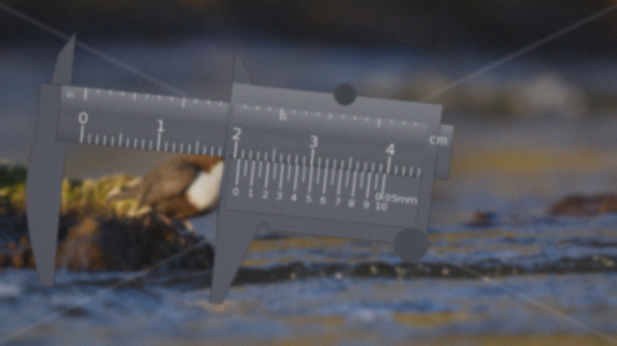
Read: 20.6 (mm)
